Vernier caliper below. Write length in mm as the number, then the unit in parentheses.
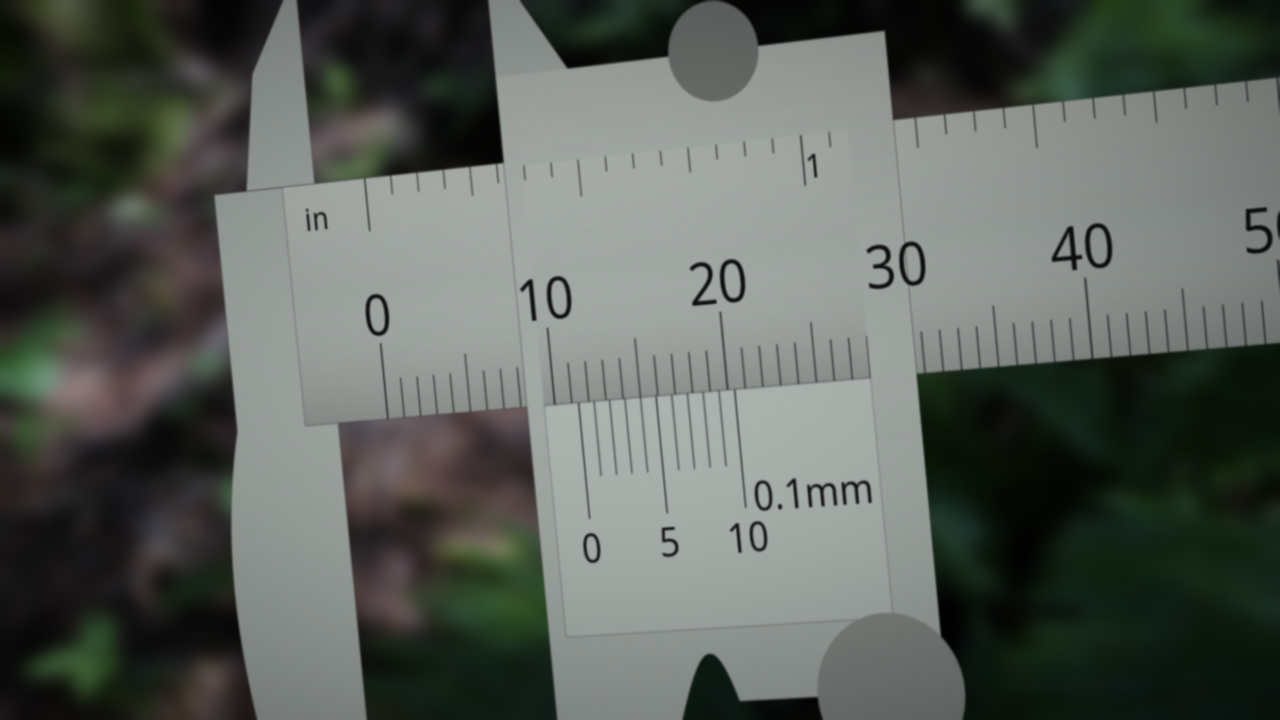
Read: 11.4 (mm)
